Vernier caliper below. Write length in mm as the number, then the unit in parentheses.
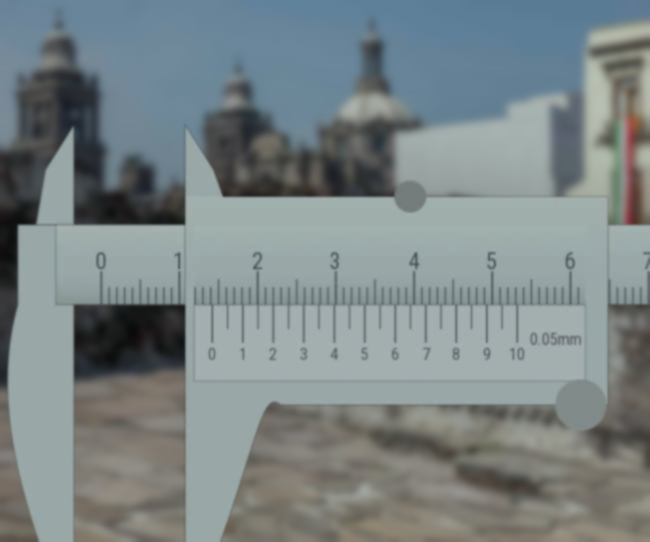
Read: 14.2 (mm)
